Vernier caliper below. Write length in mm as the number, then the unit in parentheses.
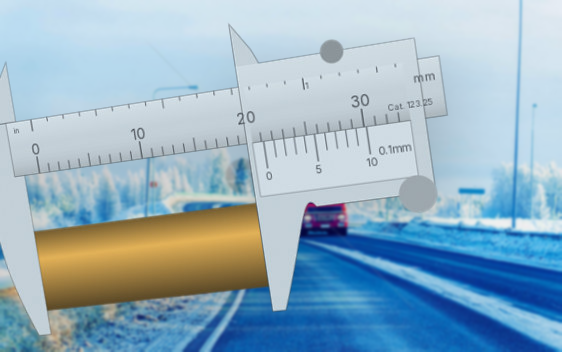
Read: 21.2 (mm)
